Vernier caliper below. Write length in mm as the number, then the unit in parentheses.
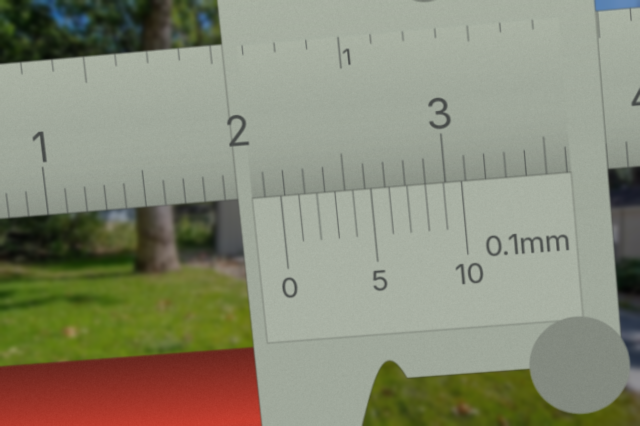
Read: 21.8 (mm)
